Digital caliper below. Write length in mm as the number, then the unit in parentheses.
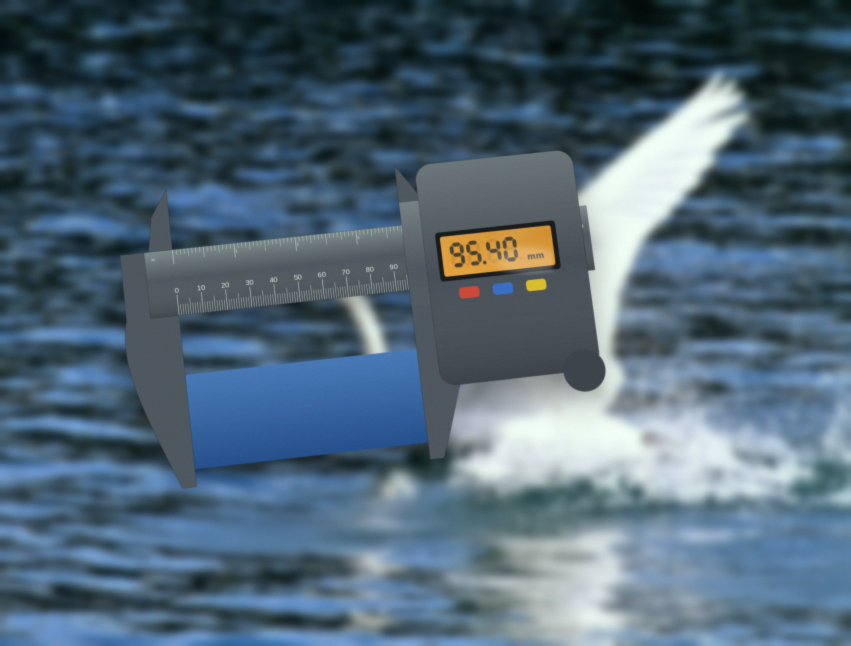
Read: 95.40 (mm)
